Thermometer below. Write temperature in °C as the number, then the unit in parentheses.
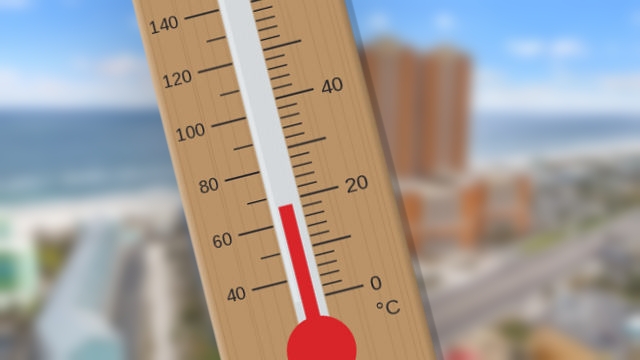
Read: 19 (°C)
